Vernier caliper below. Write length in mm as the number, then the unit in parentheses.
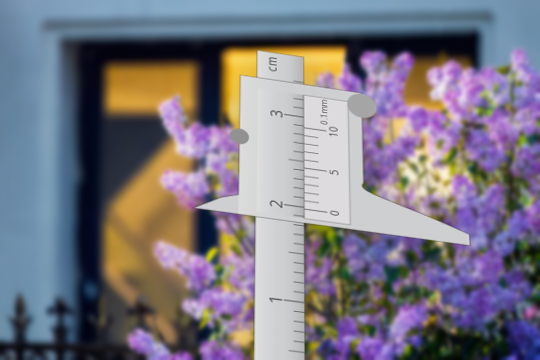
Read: 19.8 (mm)
